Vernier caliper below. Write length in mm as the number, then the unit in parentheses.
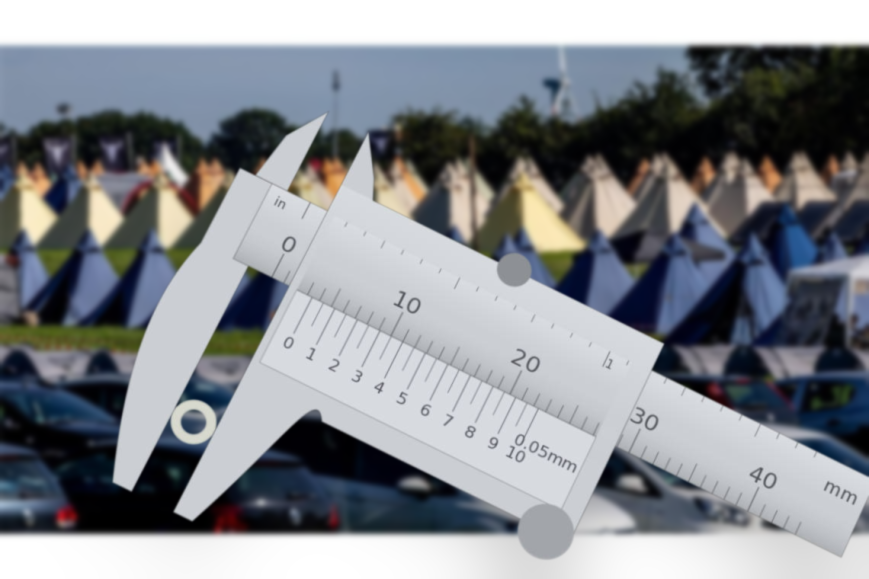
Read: 3.4 (mm)
